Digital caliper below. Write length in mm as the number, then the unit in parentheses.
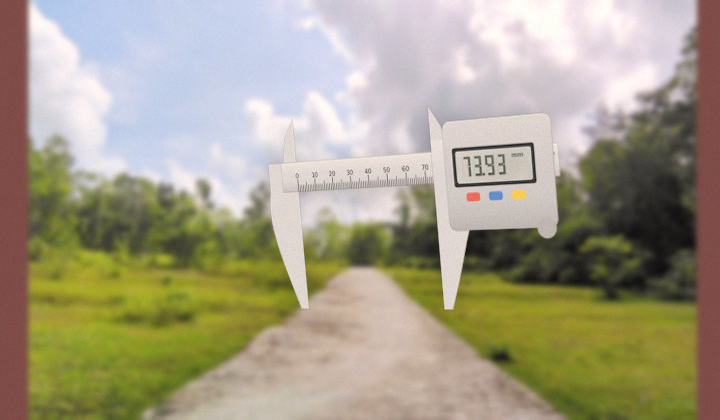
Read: 73.93 (mm)
